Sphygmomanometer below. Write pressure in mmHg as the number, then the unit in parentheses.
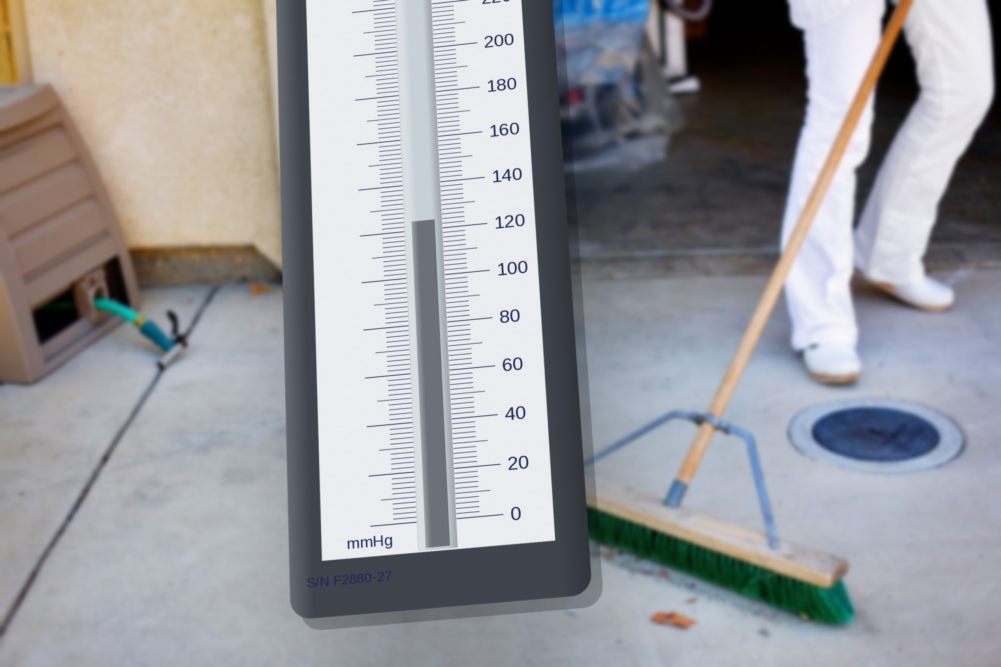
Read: 124 (mmHg)
